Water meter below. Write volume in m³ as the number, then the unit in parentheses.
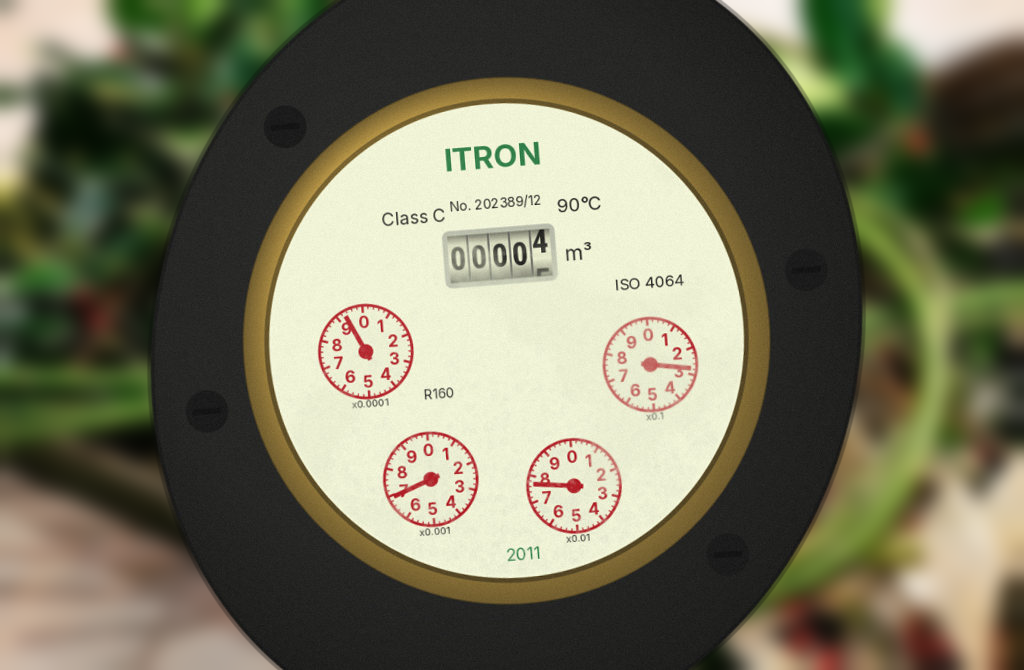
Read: 4.2769 (m³)
